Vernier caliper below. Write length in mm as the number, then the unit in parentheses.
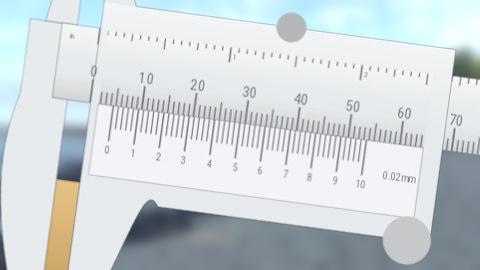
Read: 4.5 (mm)
